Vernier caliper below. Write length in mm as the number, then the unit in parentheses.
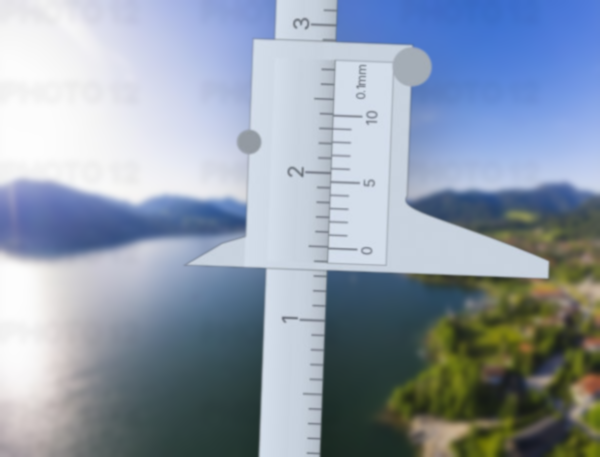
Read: 14.9 (mm)
